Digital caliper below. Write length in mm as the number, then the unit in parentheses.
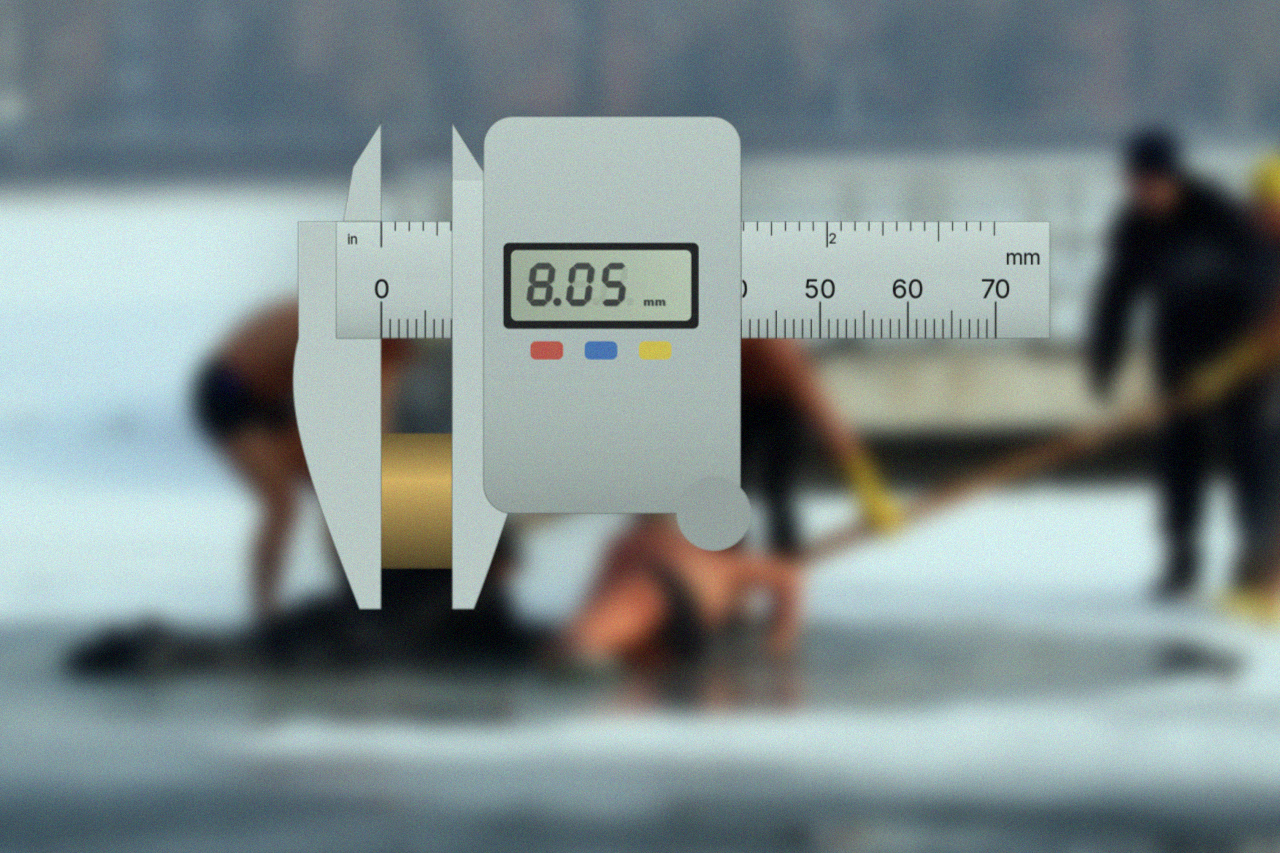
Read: 8.05 (mm)
